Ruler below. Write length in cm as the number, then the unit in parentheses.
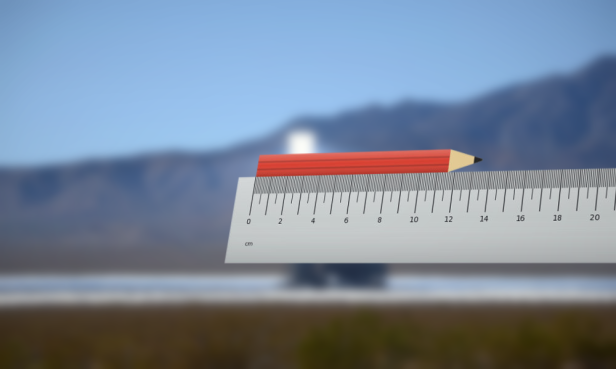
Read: 13.5 (cm)
